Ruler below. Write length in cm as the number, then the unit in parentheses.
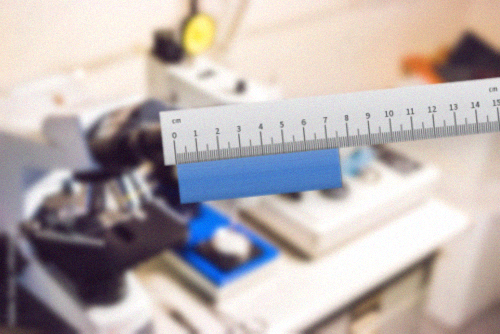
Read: 7.5 (cm)
